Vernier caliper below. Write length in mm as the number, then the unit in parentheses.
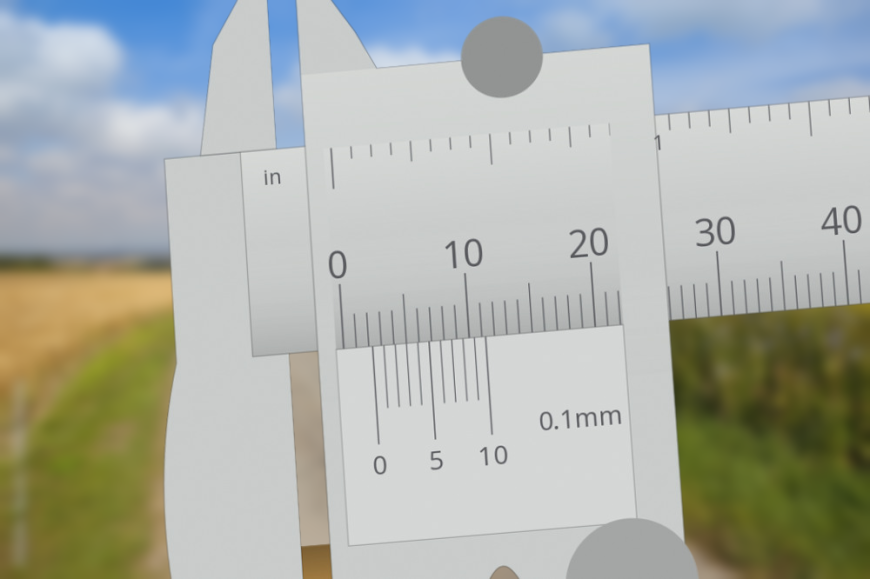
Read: 2.3 (mm)
